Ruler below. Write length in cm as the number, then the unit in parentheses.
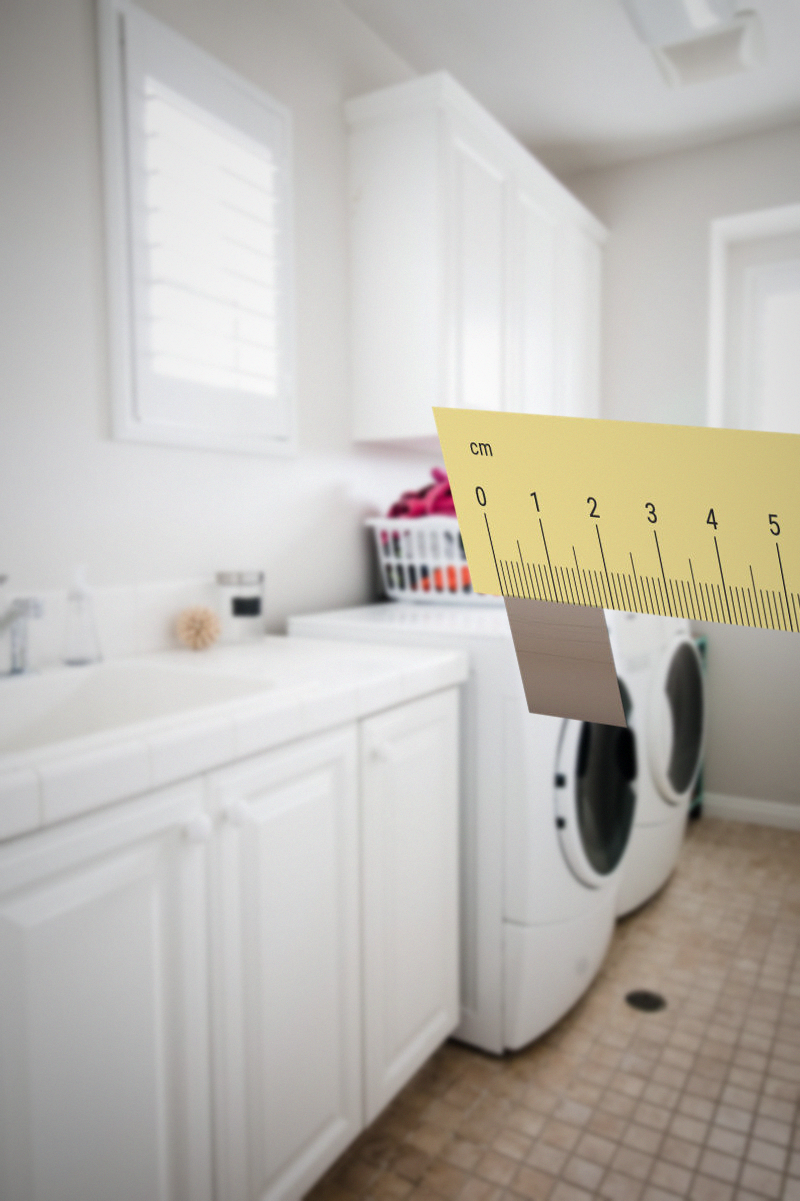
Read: 1.8 (cm)
